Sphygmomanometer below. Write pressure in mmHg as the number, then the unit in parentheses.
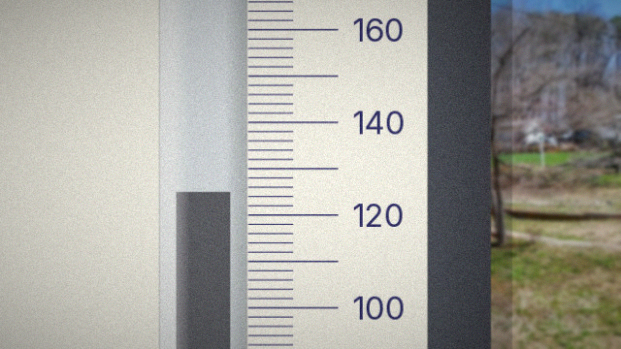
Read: 125 (mmHg)
